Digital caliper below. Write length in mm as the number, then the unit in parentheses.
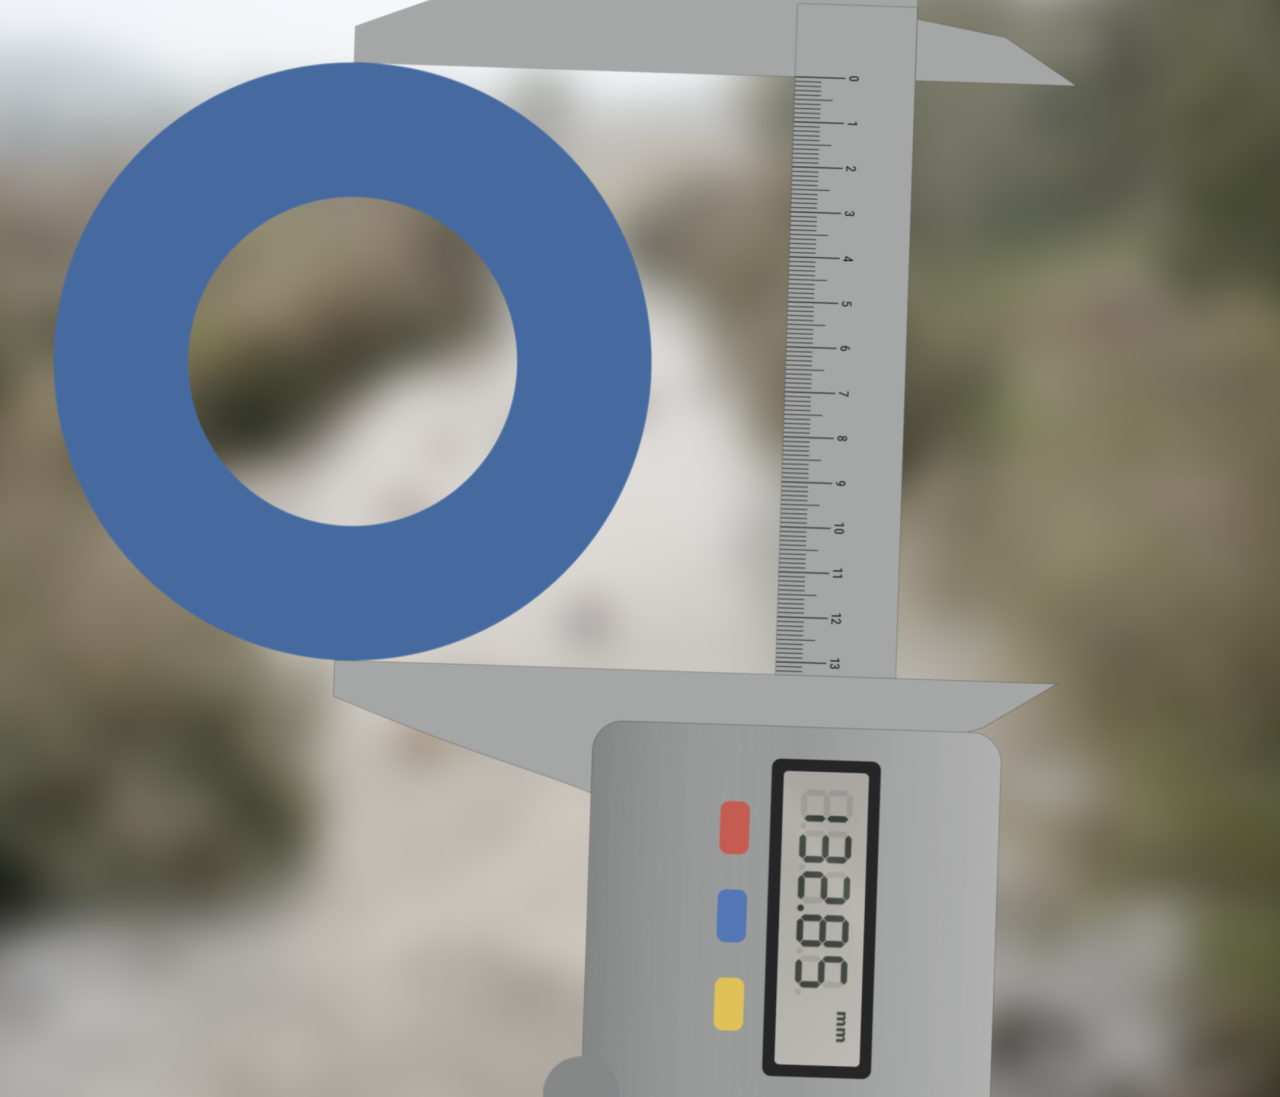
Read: 132.85 (mm)
